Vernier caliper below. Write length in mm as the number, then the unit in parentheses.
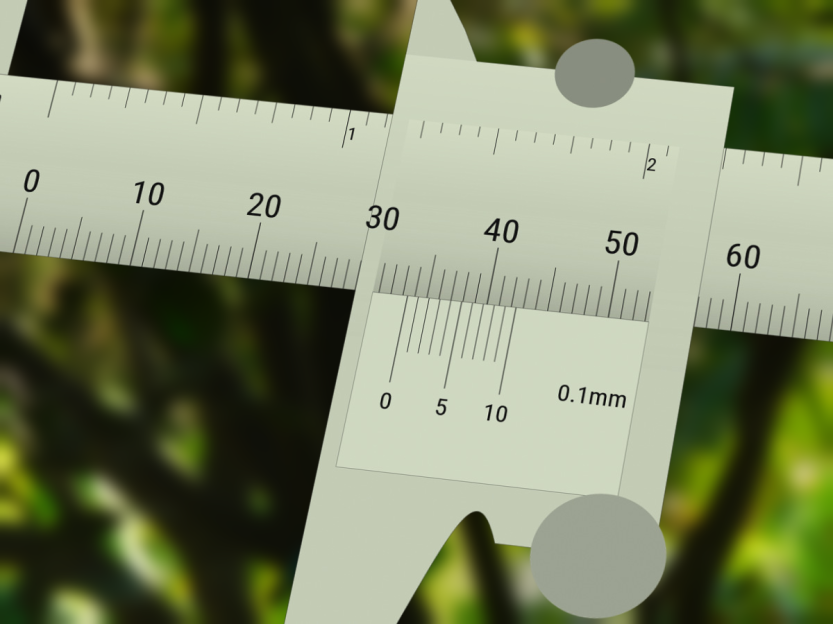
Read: 33.4 (mm)
